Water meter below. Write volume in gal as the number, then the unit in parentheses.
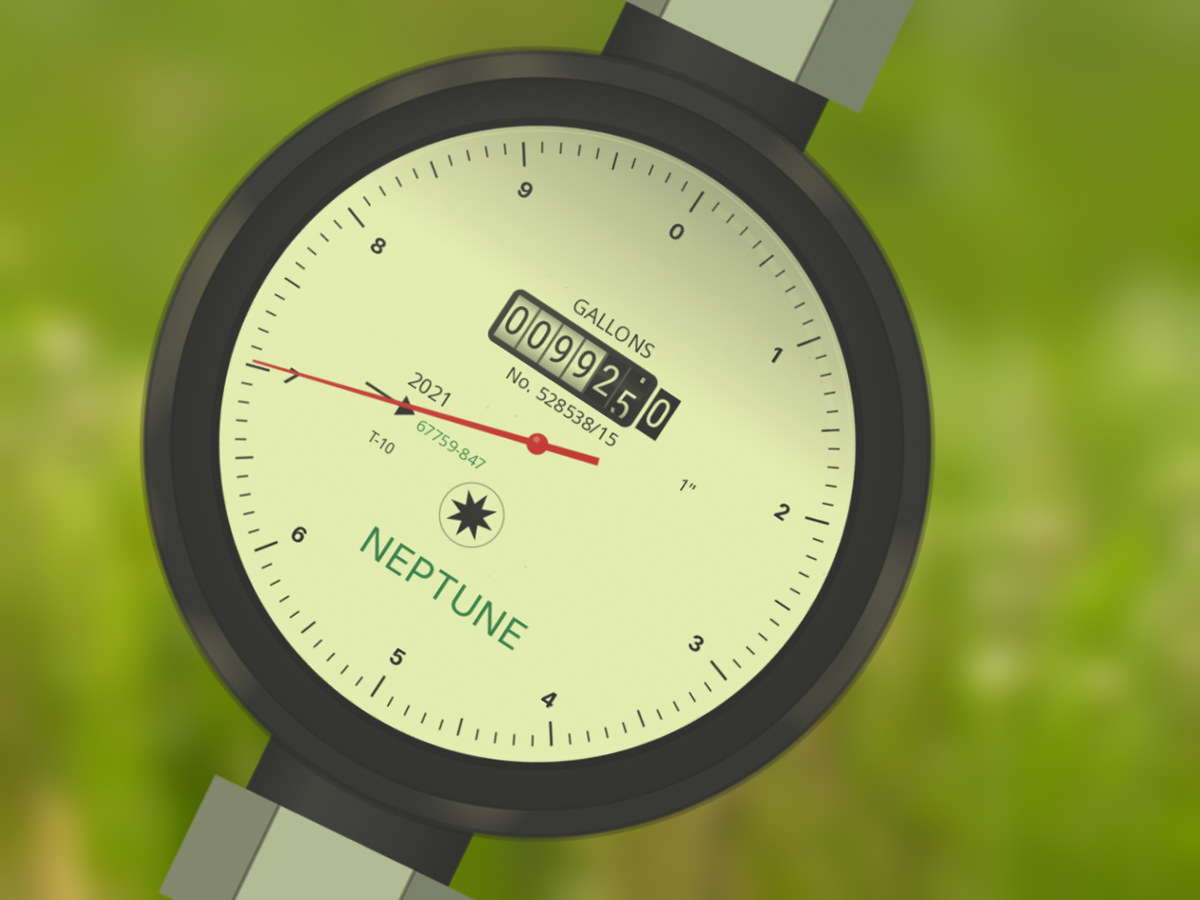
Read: 99247.0 (gal)
